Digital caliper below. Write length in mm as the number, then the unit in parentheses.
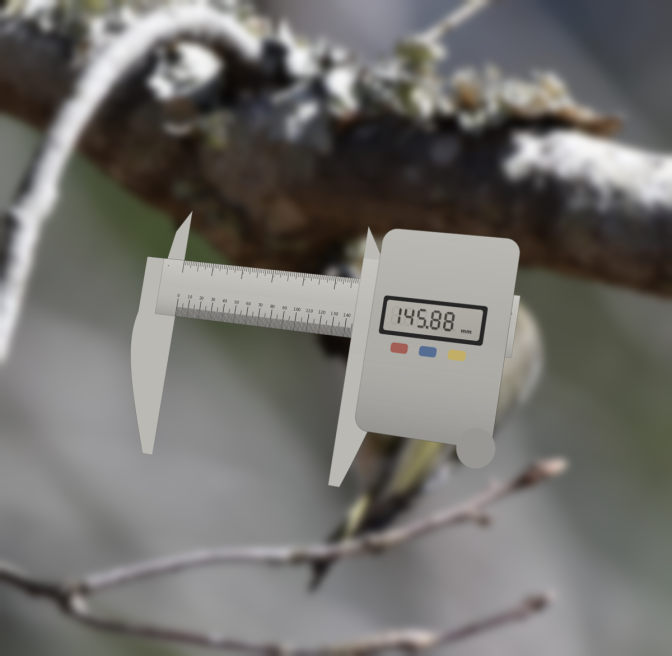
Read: 145.88 (mm)
